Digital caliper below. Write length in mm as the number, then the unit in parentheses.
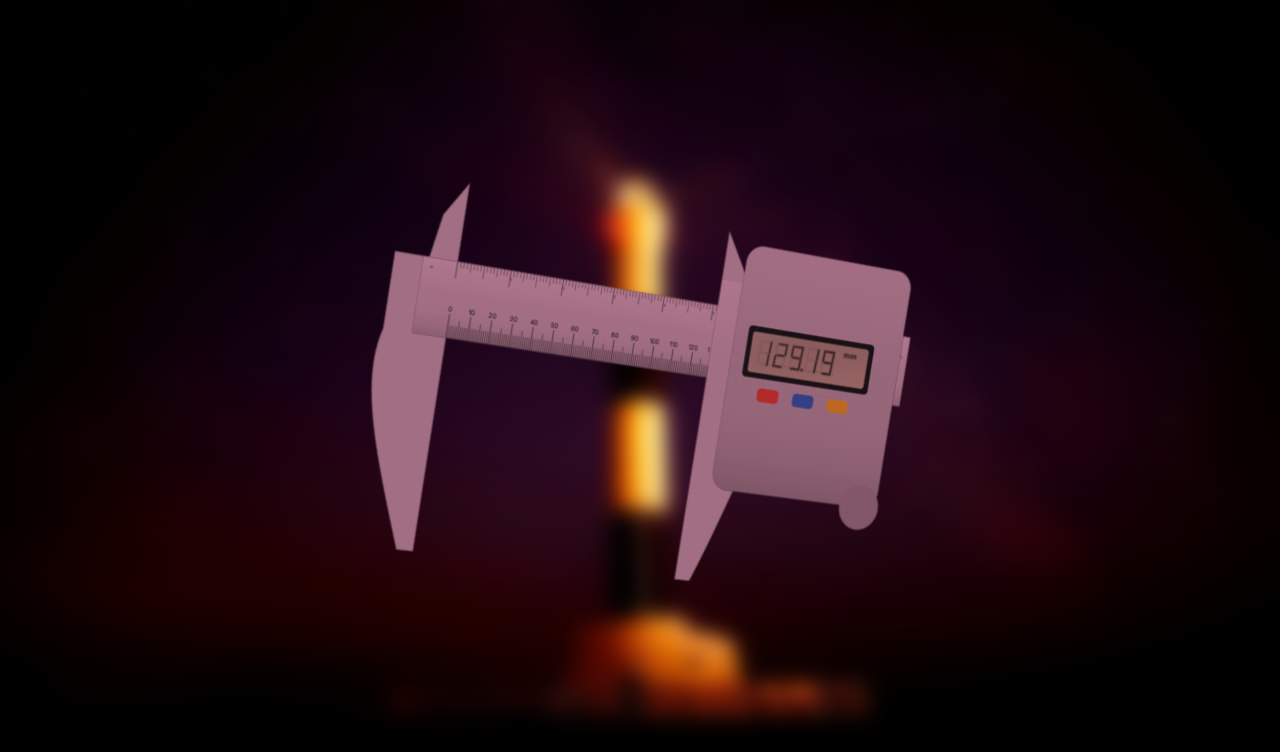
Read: 129.19 (mm)
